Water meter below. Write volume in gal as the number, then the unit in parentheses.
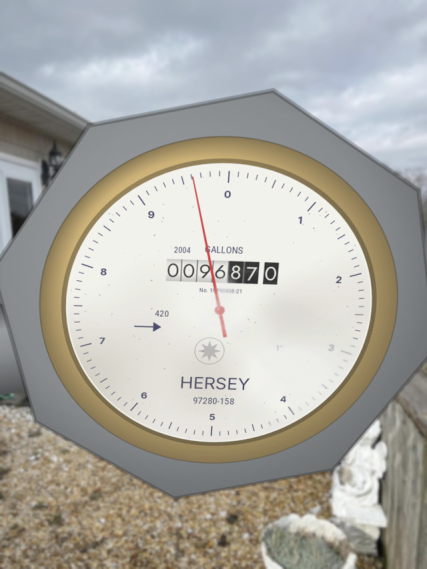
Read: 96869.6 (gal)
